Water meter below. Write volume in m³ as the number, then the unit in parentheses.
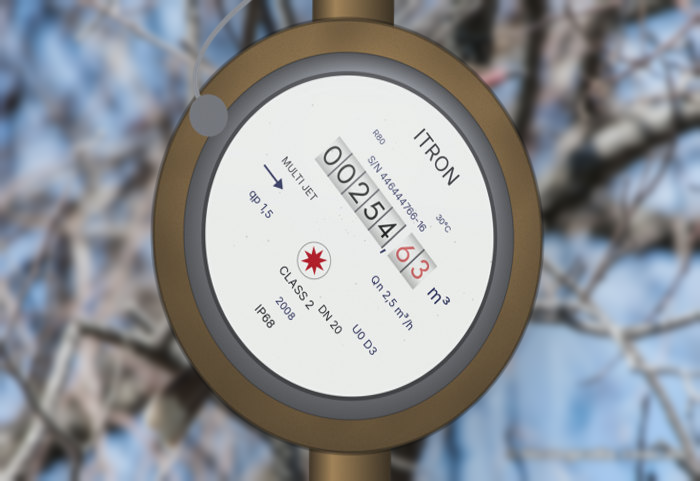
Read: 254.63 (m³)
